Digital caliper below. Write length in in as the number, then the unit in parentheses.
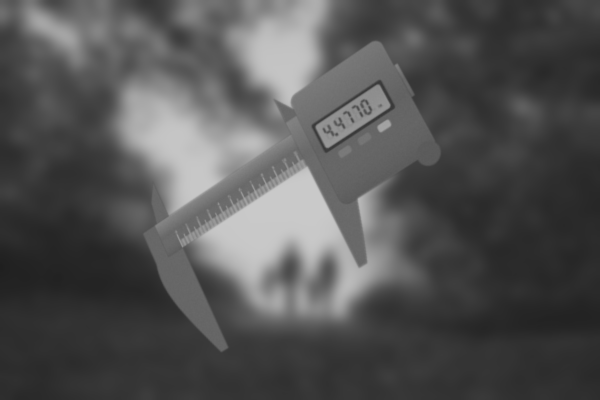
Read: 4.4770 (in)
